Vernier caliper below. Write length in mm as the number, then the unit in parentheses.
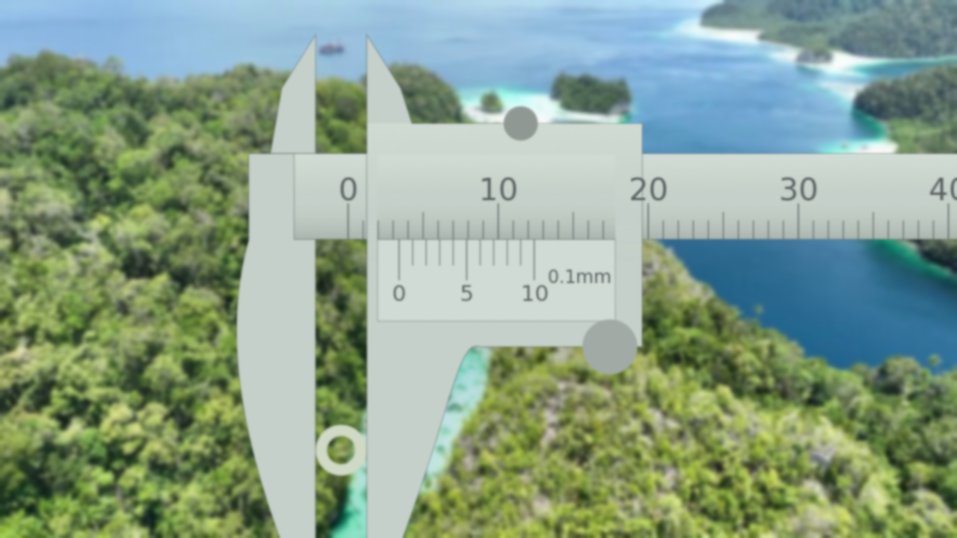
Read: 3.4 (mm)
